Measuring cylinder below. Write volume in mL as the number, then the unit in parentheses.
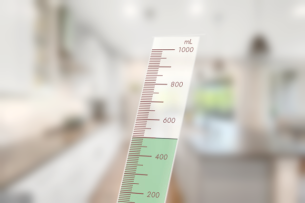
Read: 500 (mL)
